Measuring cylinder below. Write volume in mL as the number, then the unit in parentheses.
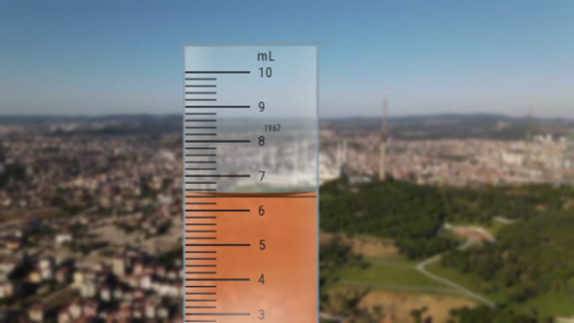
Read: 6.4 (mL)
